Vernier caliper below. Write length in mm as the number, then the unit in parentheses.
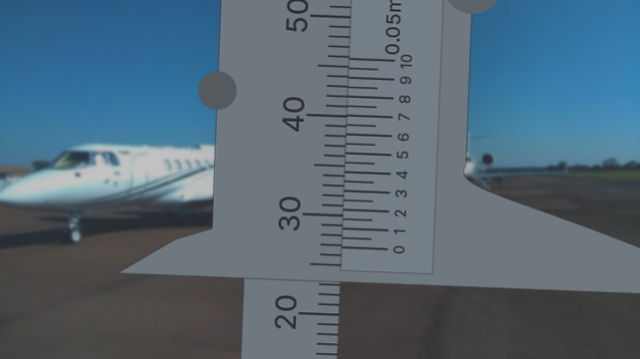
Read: 26.8 (mm)
